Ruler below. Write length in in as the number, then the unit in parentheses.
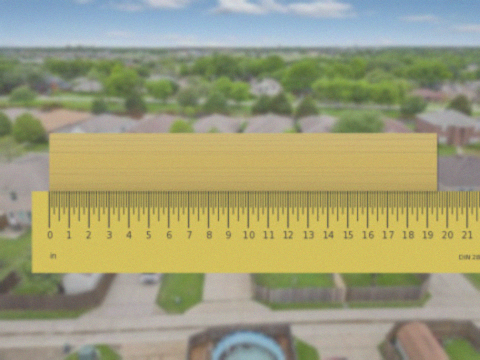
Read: 19.5 (in)
